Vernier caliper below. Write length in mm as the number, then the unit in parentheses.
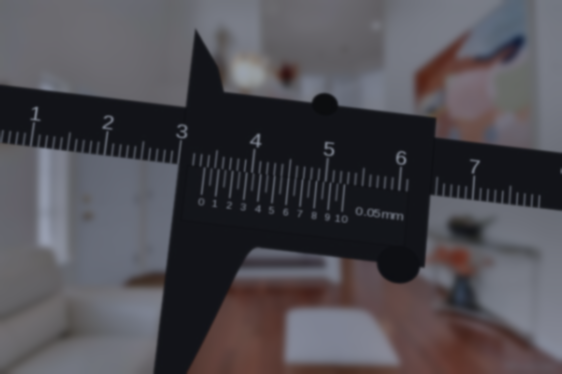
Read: 33.6 (mm)
